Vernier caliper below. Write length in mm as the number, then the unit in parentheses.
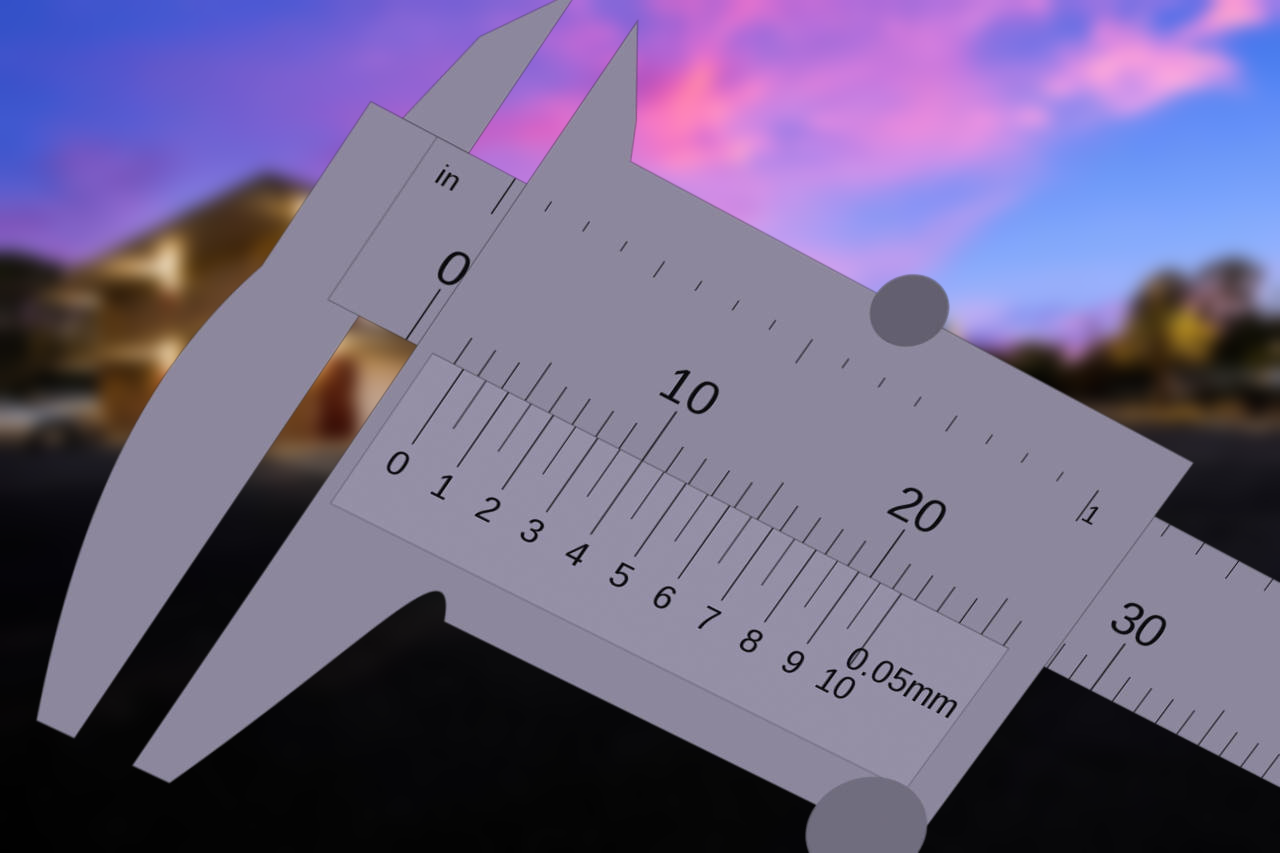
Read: 2.40 (mm)
